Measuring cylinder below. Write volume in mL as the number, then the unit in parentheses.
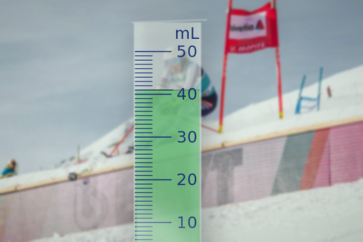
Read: 41 (mL)
